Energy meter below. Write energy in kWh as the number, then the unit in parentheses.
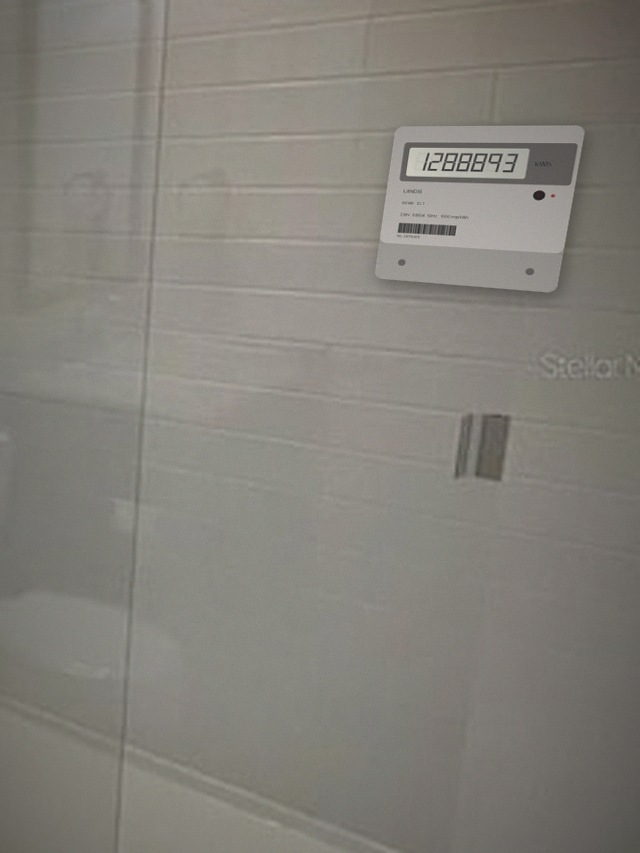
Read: 1288893 (kWh)
